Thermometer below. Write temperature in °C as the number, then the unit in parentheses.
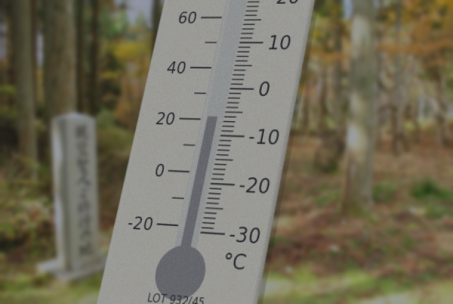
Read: -6 (°C)
